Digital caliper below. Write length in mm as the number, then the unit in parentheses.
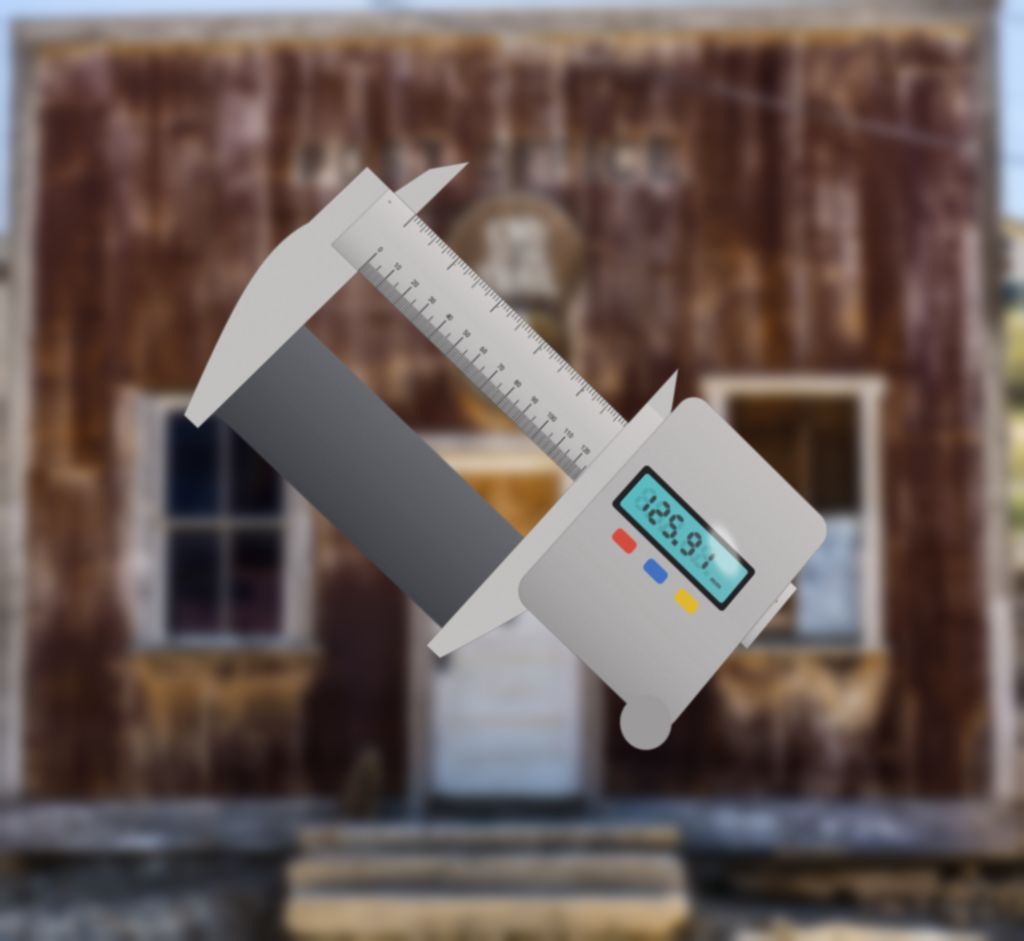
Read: 125.91 (mm)
